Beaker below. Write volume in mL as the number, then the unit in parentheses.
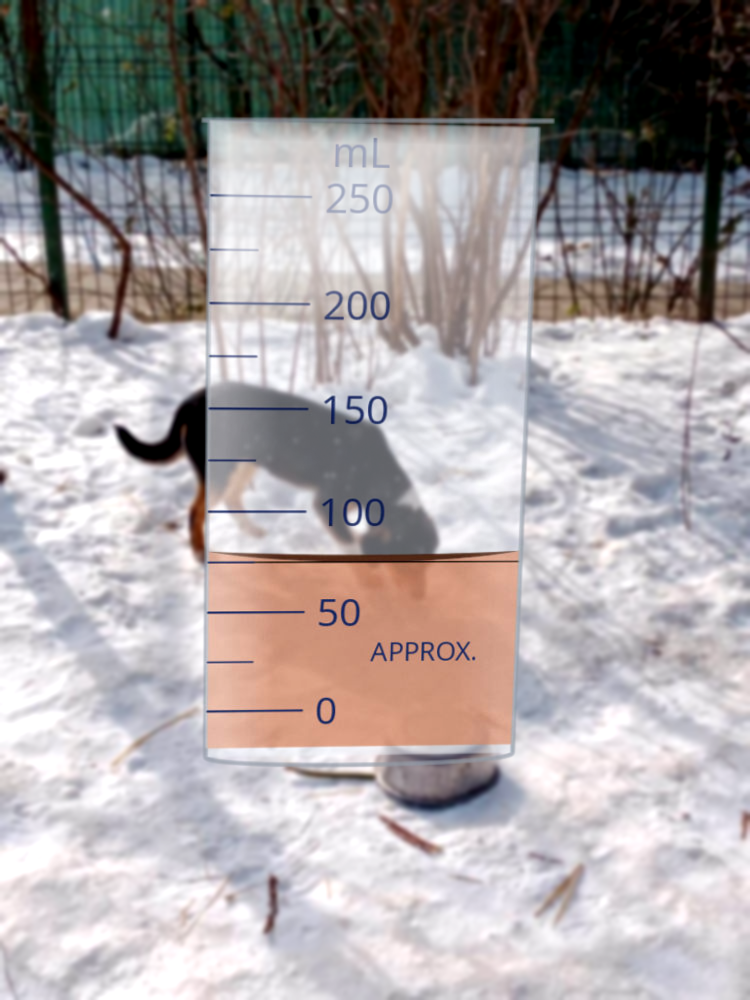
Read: 75 (mL)
